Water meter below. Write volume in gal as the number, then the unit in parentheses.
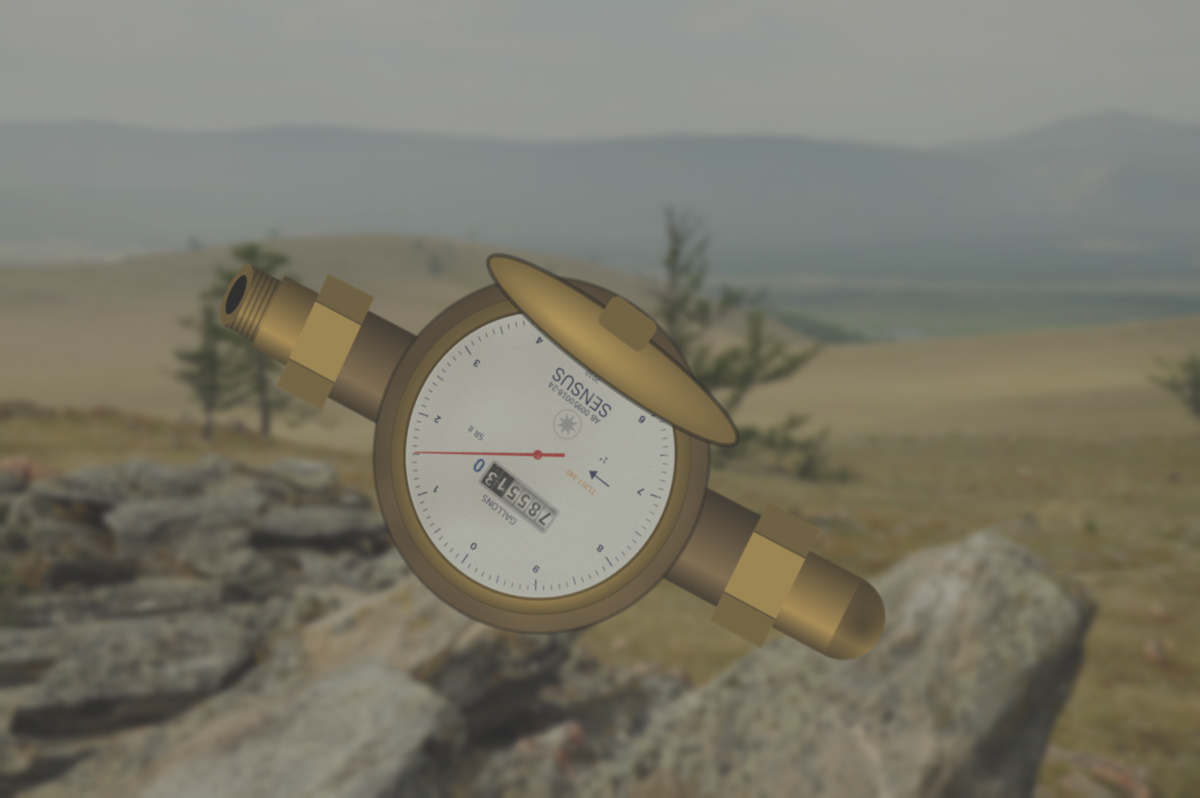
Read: 7855131.5 (gal)
